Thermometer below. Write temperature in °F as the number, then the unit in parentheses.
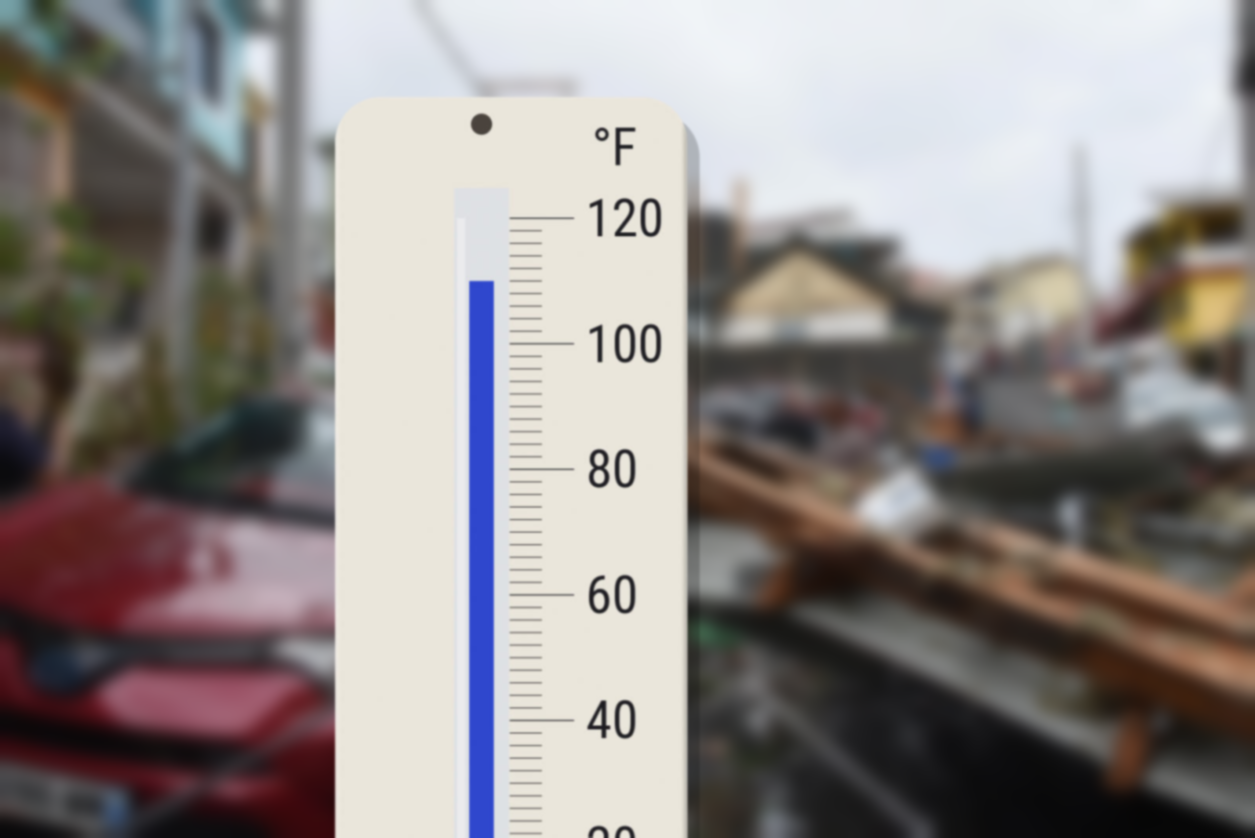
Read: 110 (°F)
